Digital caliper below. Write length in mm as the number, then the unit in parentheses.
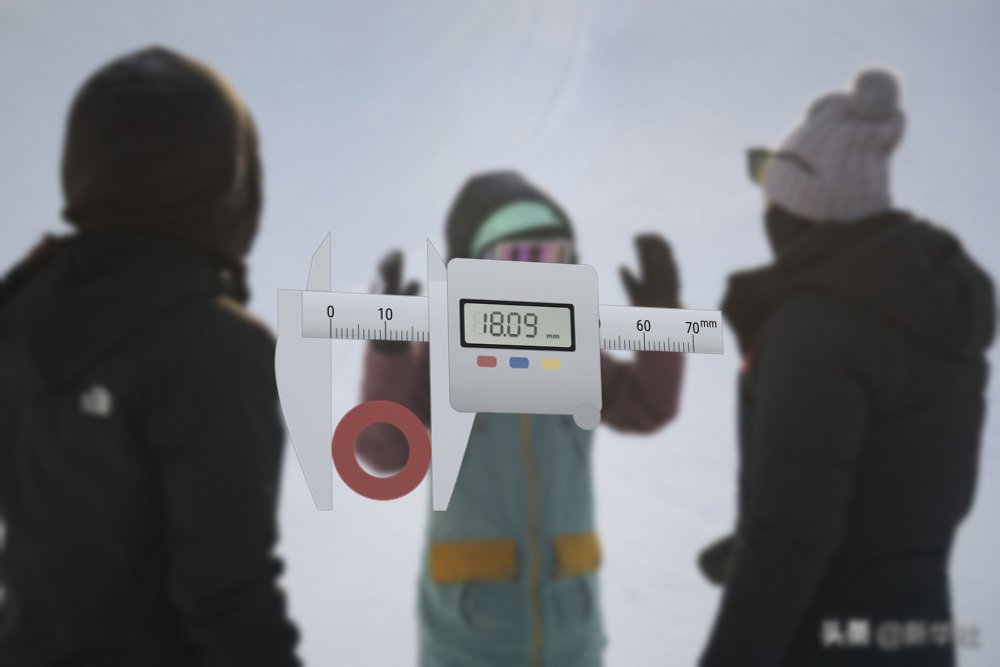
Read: 18.09 (mm)
